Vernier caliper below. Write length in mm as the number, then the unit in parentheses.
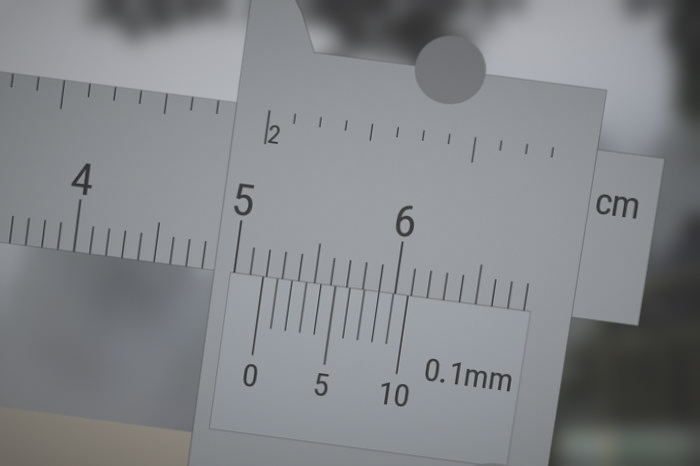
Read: 51.8 (mm)
